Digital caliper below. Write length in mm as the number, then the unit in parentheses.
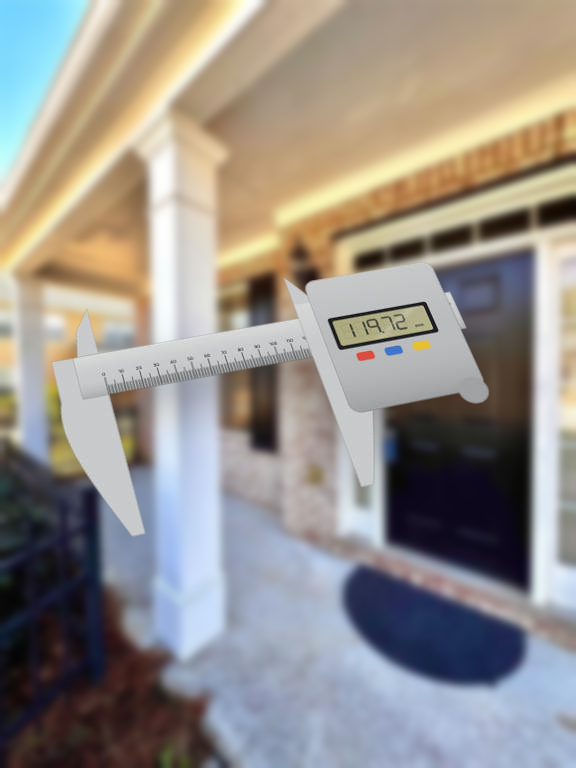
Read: 119.72 (mm)
